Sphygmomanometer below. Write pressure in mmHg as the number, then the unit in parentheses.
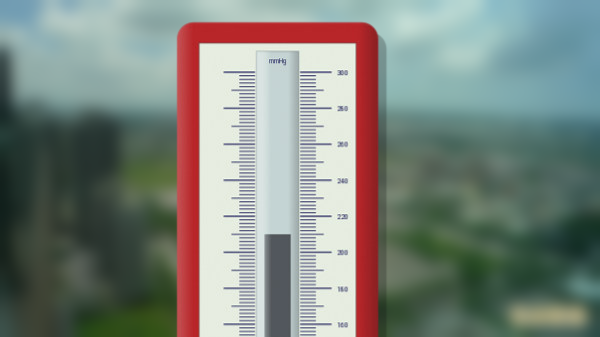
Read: 210 (mmHg)
